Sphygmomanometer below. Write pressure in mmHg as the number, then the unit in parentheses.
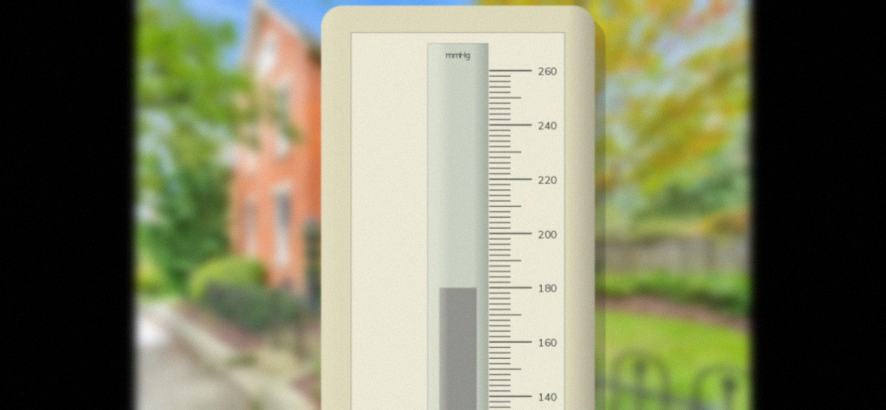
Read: 180 (mmHg)
